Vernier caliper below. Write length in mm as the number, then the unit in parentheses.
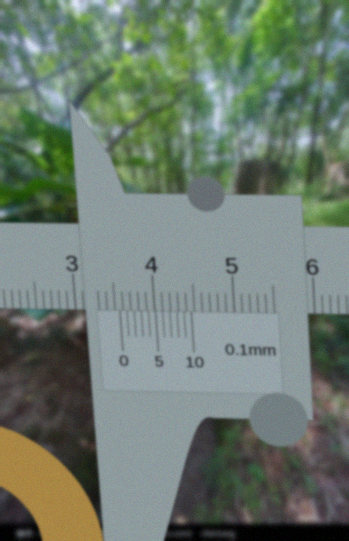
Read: 35.6 (mm)
